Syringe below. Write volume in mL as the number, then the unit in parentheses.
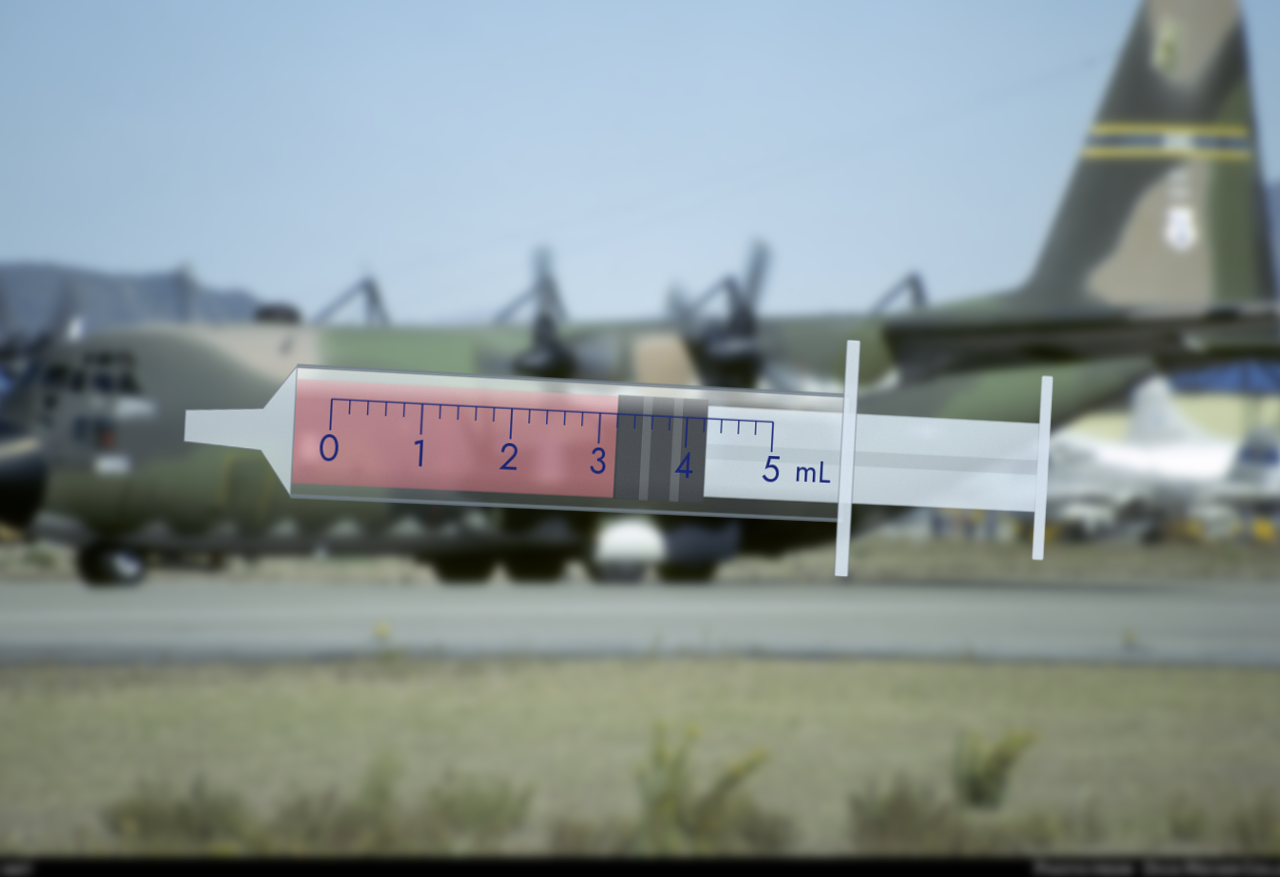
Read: 3.2 (mL)
